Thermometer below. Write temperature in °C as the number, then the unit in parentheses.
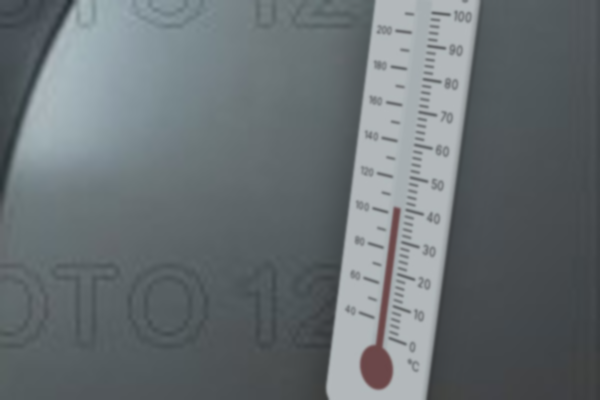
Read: 40 (°C)
